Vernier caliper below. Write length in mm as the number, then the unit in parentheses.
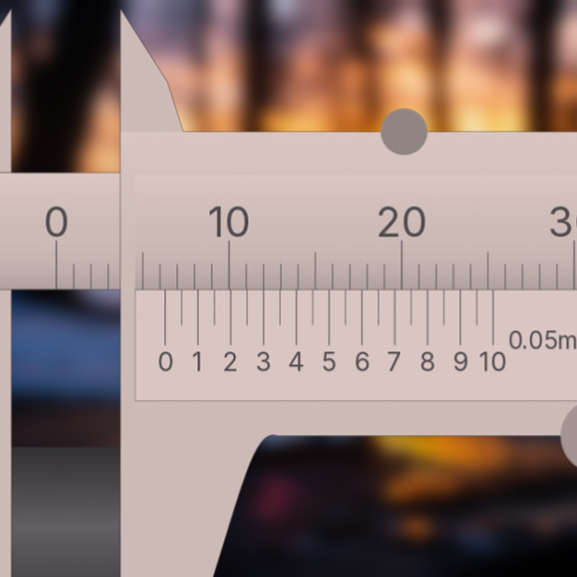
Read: 6.3 (mm)
